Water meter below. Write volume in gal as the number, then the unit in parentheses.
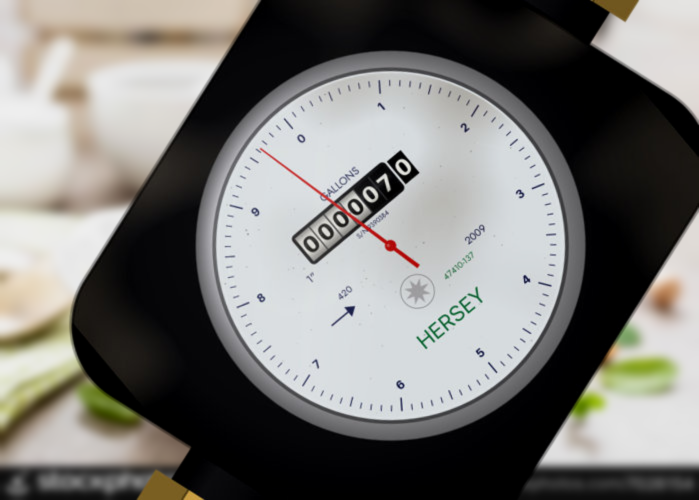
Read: 69.6 (gal)
